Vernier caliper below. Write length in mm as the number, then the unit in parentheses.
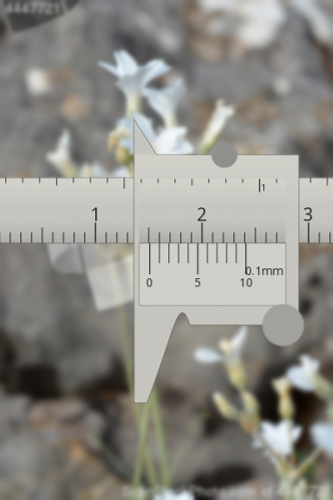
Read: 15.1 (mm)
